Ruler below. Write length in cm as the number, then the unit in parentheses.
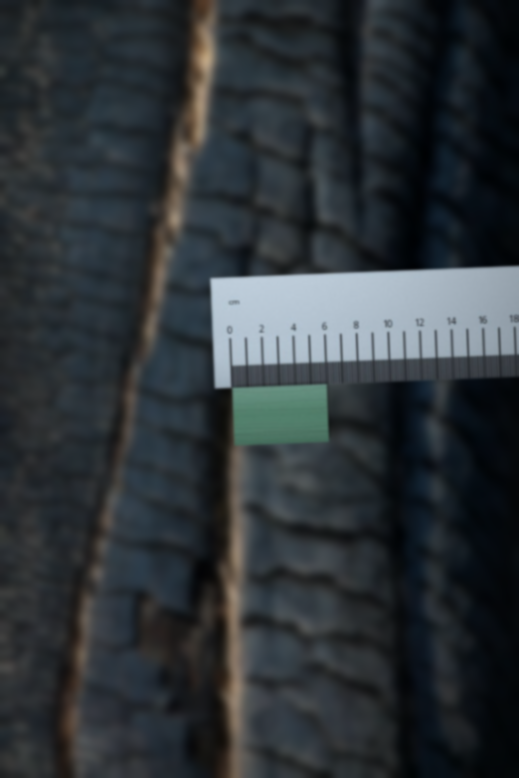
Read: 6 (cm)
